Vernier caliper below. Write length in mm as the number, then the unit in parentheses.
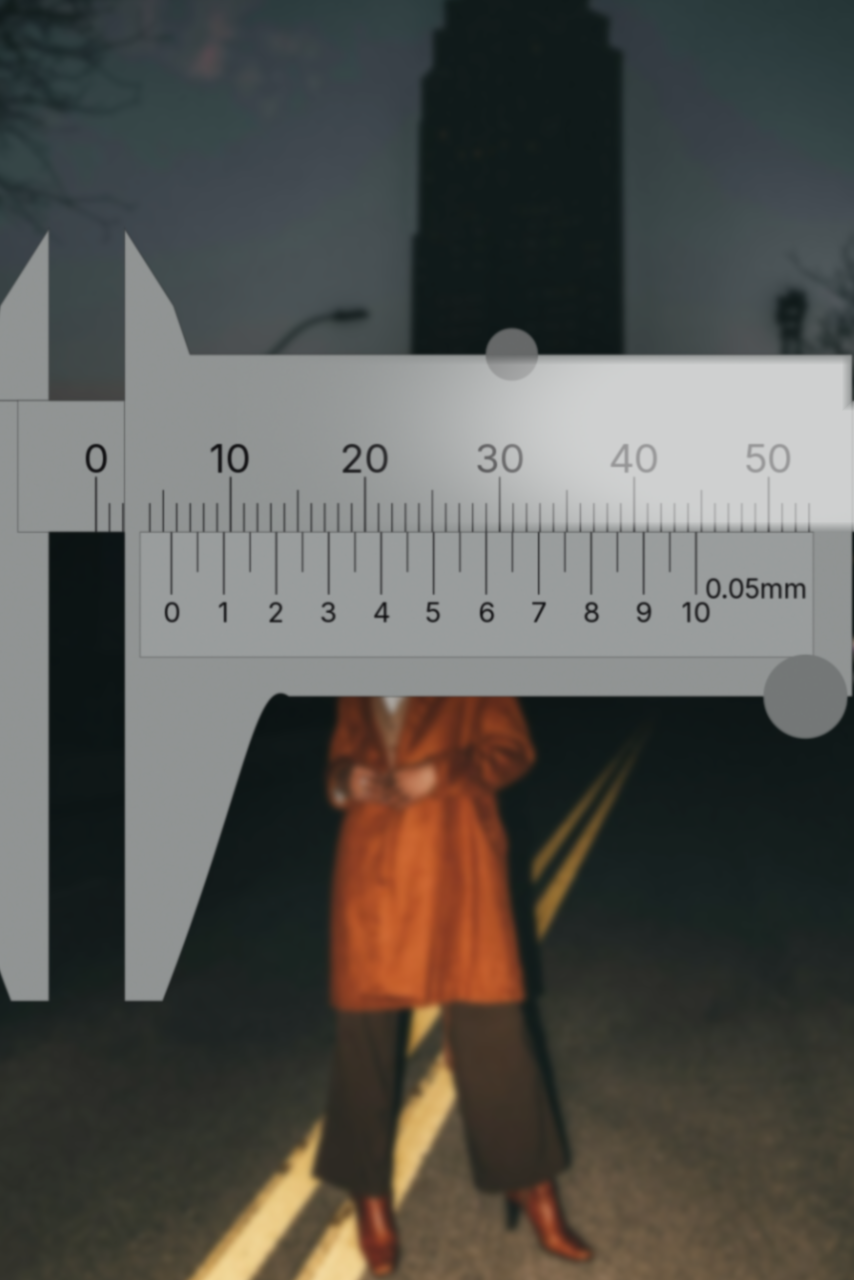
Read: 5.6 (mm)
